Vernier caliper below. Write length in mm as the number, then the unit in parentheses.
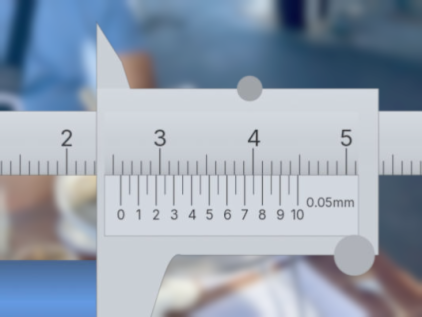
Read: 25.8 (mm)
